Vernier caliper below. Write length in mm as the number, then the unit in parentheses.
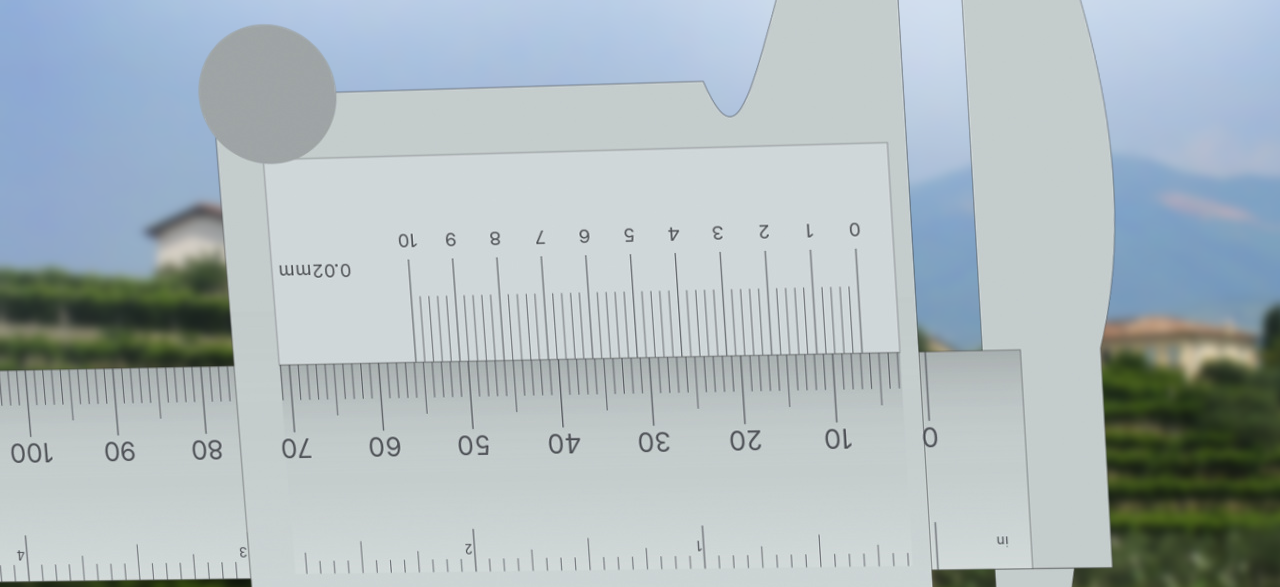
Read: 6.8 (mm)
